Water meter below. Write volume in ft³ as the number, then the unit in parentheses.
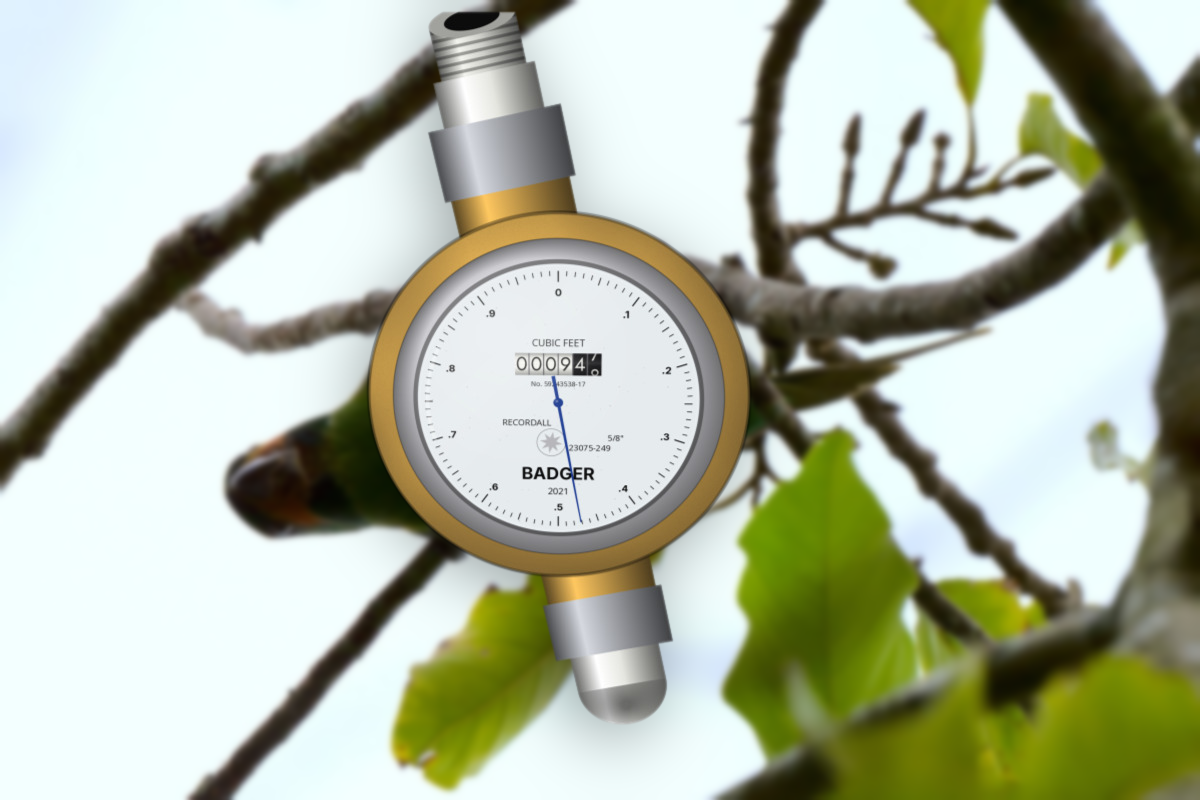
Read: 947.47 (ft³)
